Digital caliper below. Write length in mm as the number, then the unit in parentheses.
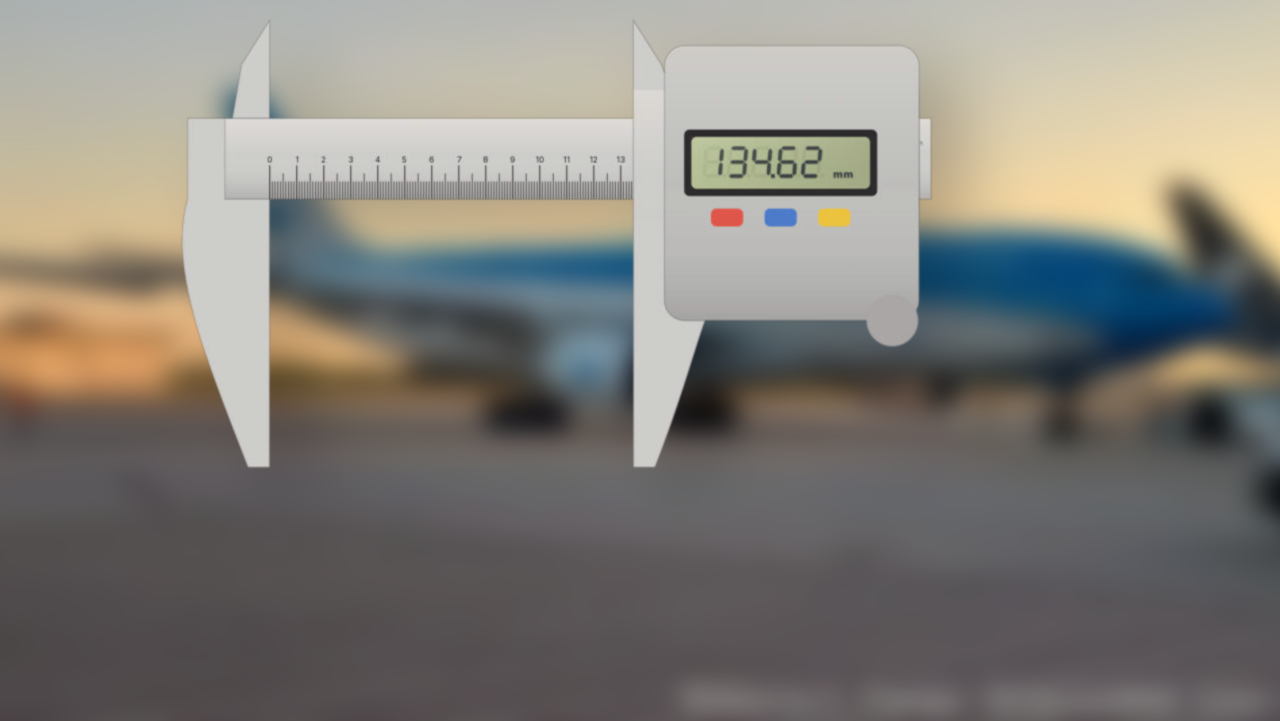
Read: 134.62 (mm)
